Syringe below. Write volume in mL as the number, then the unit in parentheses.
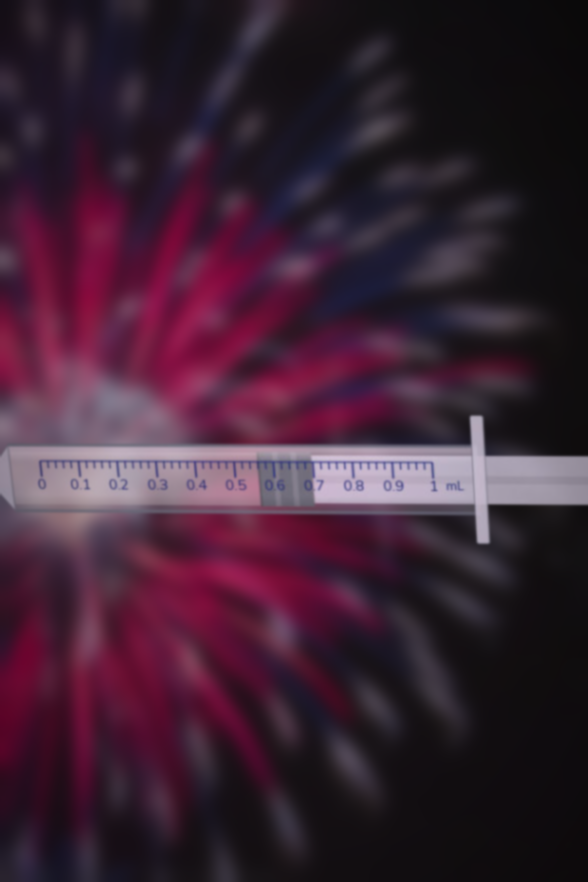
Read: 0.56 (mL)
